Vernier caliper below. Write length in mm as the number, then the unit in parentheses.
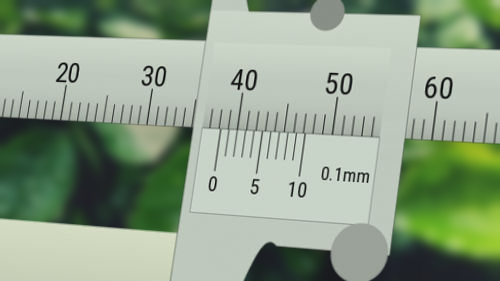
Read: 38.2 (mm)
